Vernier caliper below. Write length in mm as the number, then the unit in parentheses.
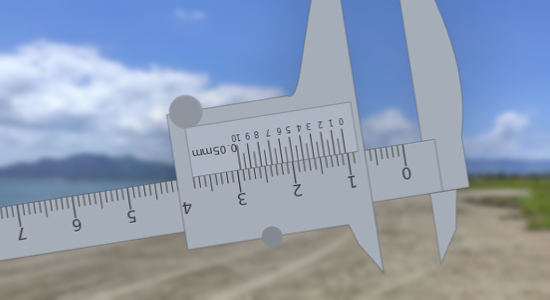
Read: 10.4 (mm)
